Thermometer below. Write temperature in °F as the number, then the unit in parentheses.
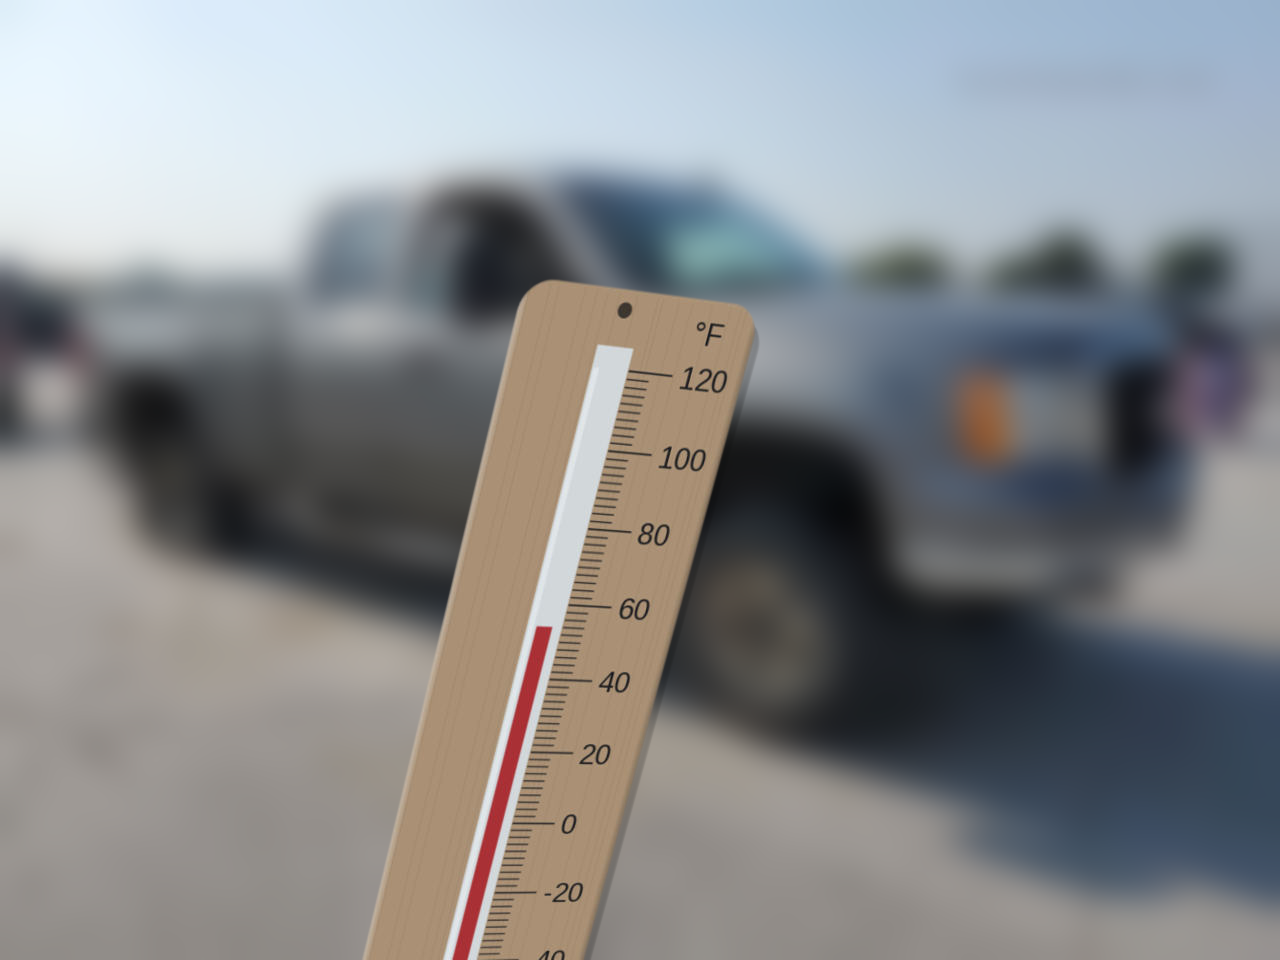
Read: 54 (°F)
